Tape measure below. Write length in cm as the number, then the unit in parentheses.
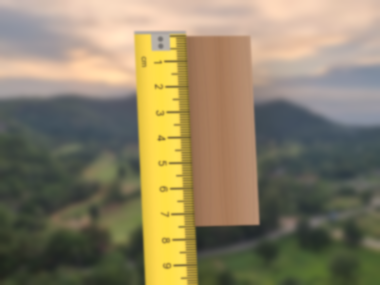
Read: 7.5 (cm)
